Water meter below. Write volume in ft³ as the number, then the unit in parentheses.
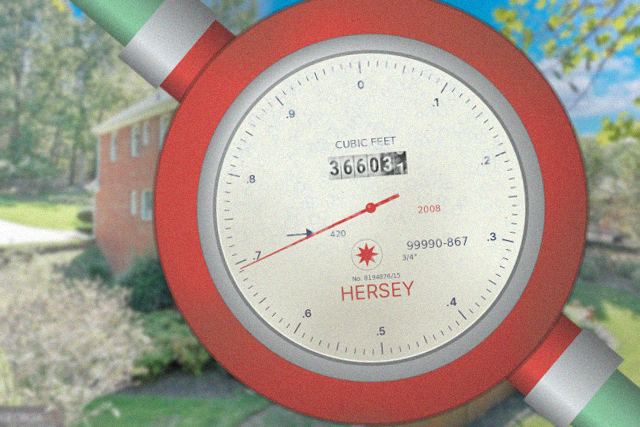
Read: 366030.69 (ft³)
